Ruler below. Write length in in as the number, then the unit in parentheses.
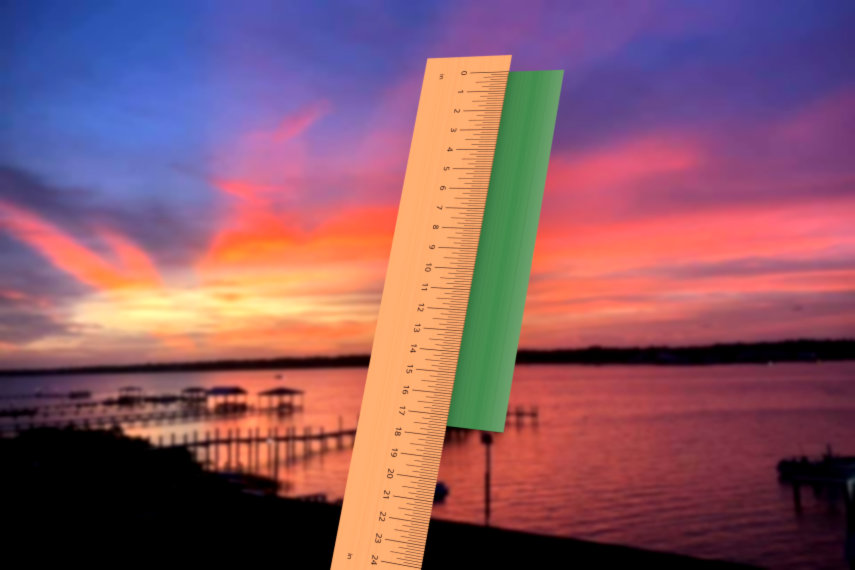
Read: 17.5 (in)
